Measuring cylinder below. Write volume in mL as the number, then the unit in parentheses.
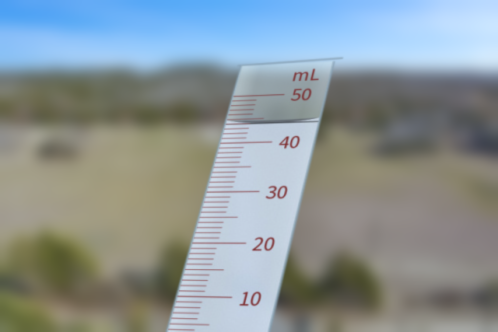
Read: 44 (mL)
